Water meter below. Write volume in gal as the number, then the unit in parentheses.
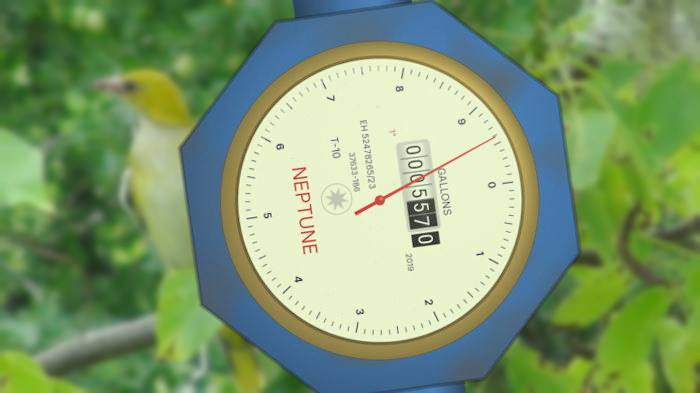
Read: 5569.4 (gal)
